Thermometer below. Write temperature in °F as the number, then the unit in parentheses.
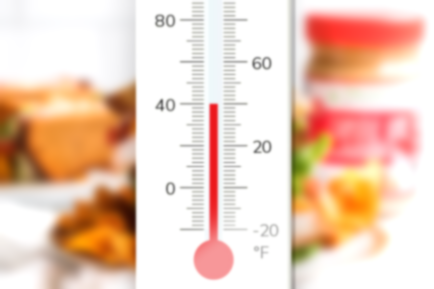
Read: 40 (°F)
